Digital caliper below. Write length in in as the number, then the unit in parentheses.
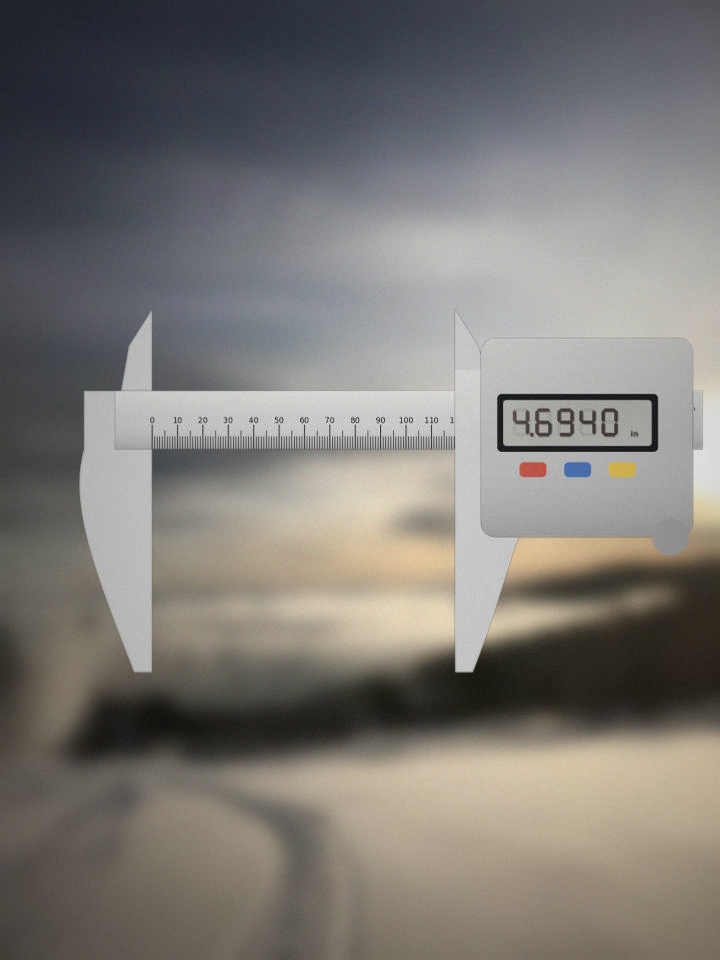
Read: 4.6940 (in)
